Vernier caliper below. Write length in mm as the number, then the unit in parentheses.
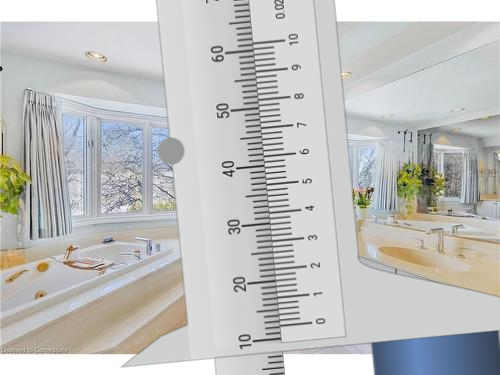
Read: 12.2 (mm)
